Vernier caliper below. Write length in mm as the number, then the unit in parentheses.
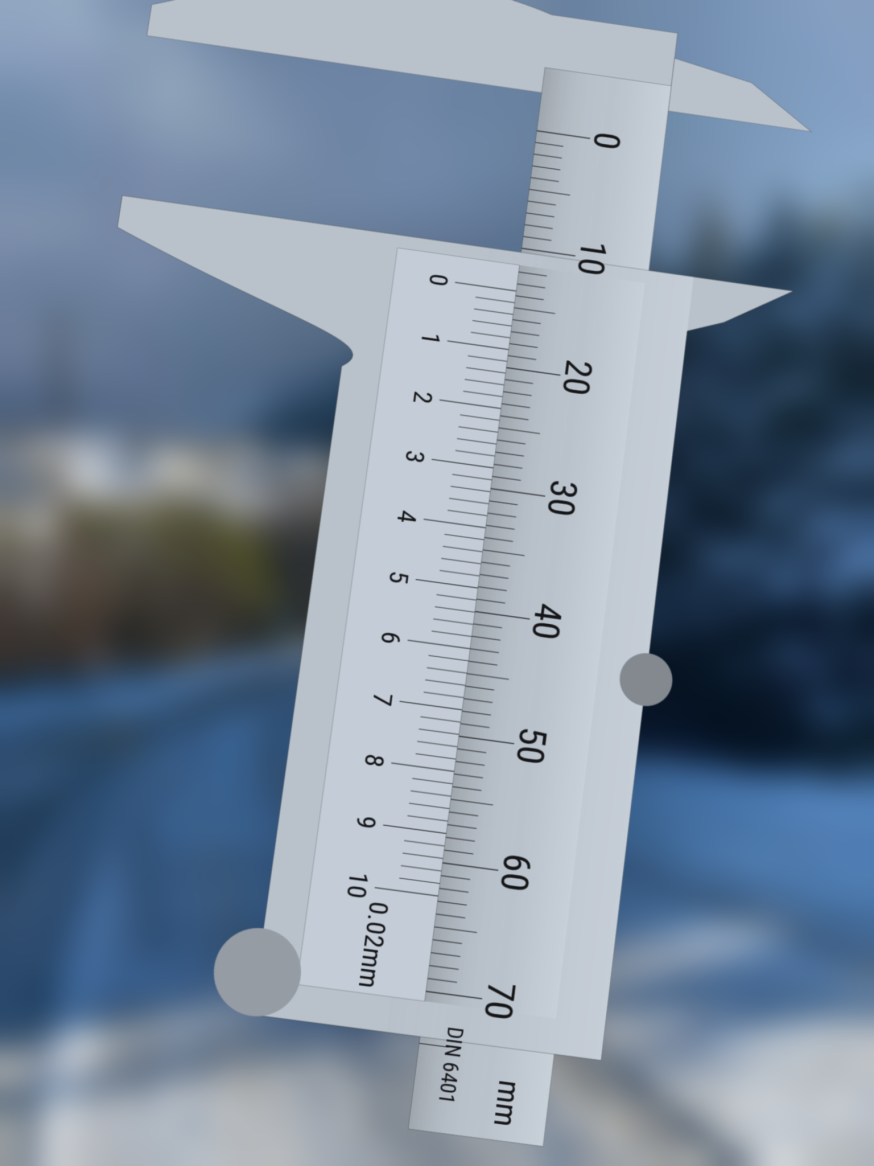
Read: 13.6 (mm)
